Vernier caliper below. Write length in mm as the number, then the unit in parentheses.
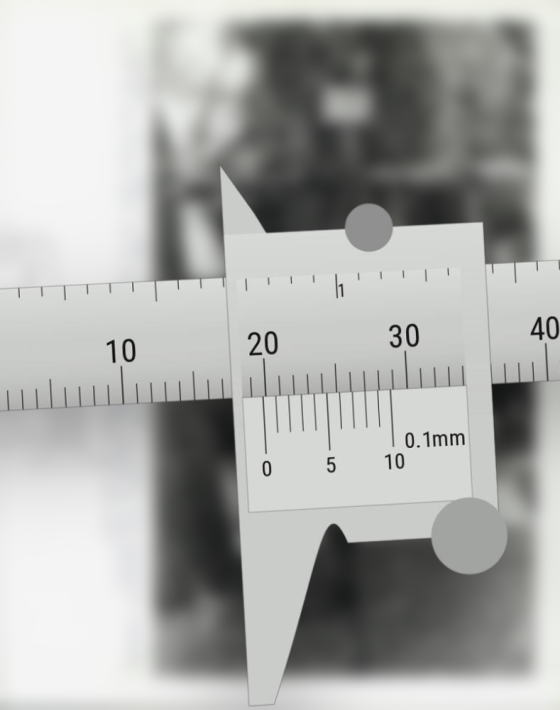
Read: 19.8 (mm)
